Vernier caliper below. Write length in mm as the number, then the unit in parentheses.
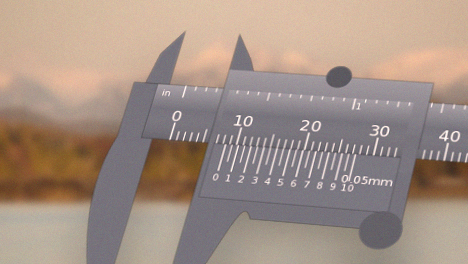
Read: 8.4 (mm)
